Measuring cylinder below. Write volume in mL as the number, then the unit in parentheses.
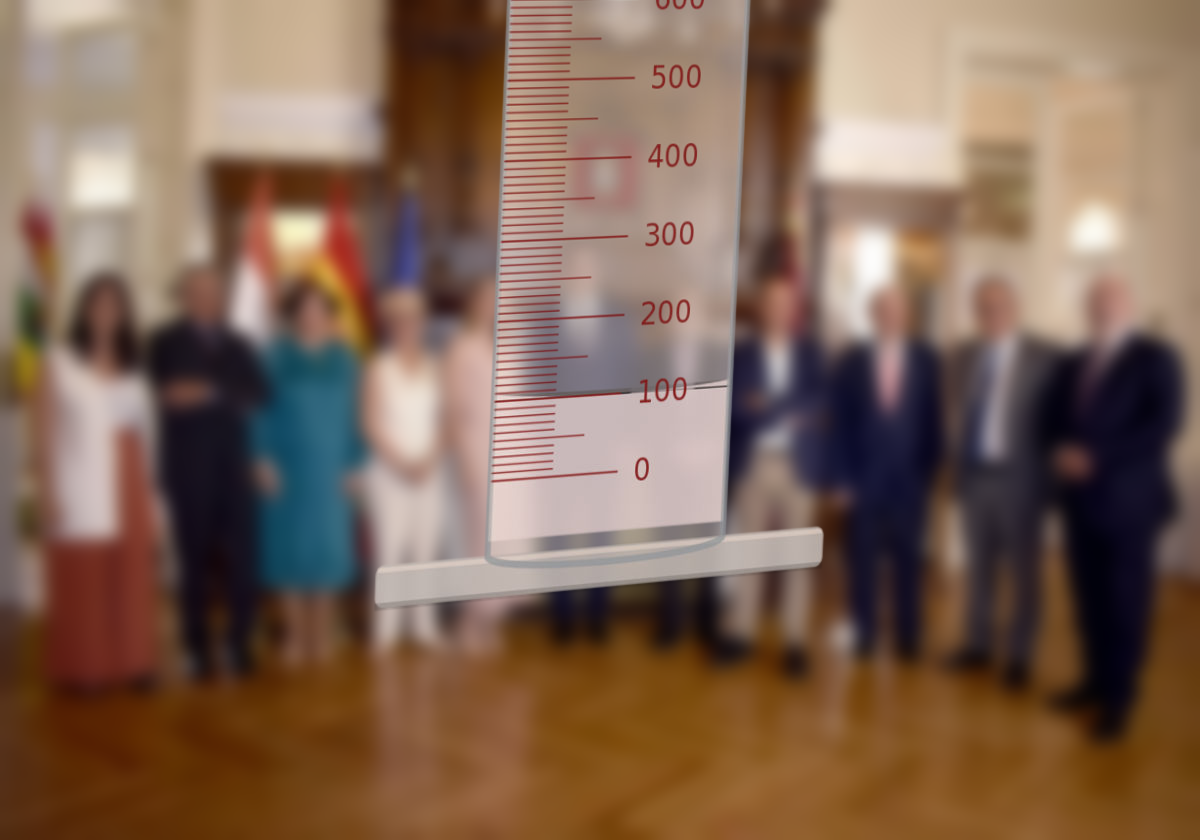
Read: 100 (mL)
